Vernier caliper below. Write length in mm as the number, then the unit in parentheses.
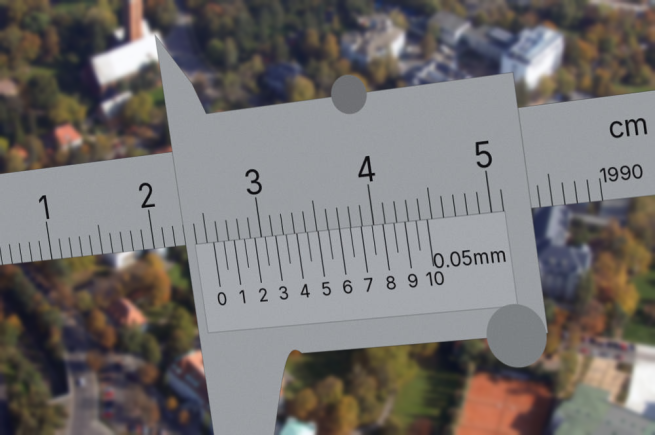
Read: 25.6 (mm)
